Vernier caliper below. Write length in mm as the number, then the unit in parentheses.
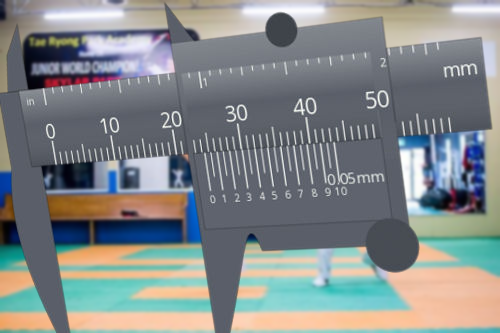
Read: 24.4 (mm)
